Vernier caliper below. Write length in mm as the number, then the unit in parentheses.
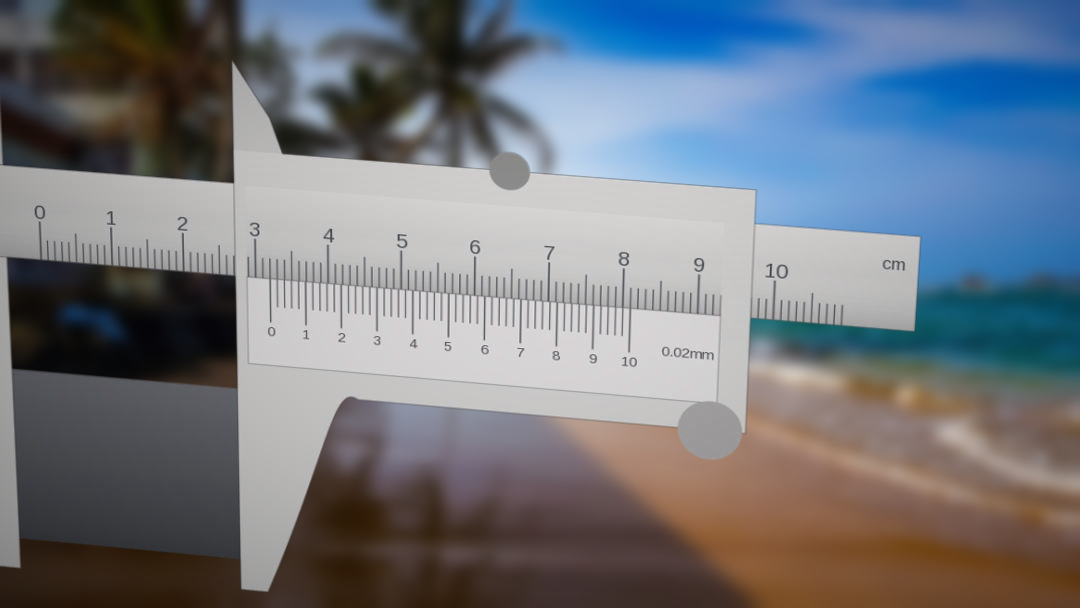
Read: 32.0 (mm)
